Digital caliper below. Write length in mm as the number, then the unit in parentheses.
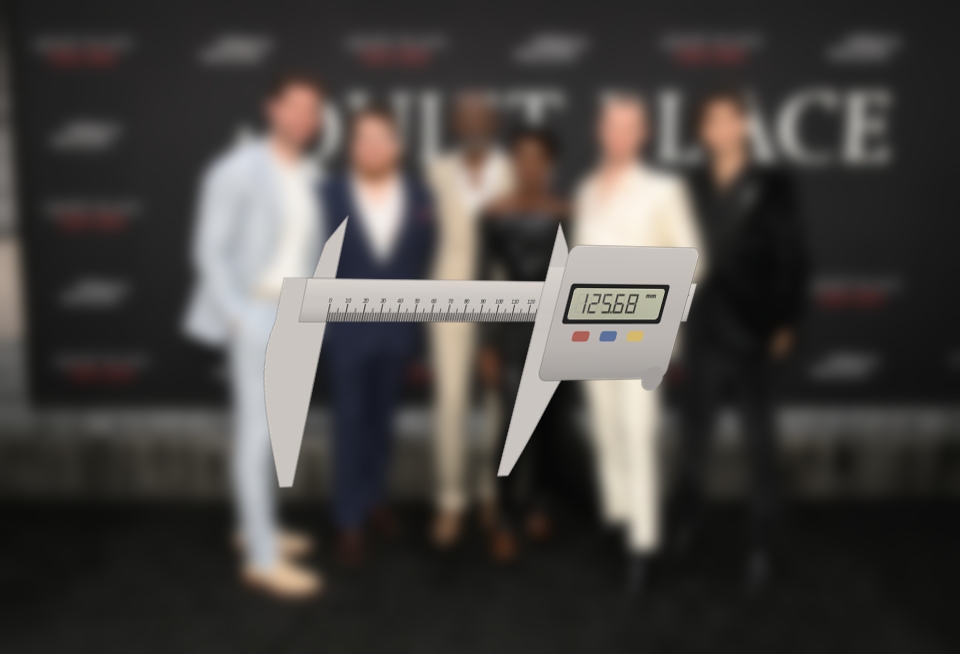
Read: 125.68 (mm)
